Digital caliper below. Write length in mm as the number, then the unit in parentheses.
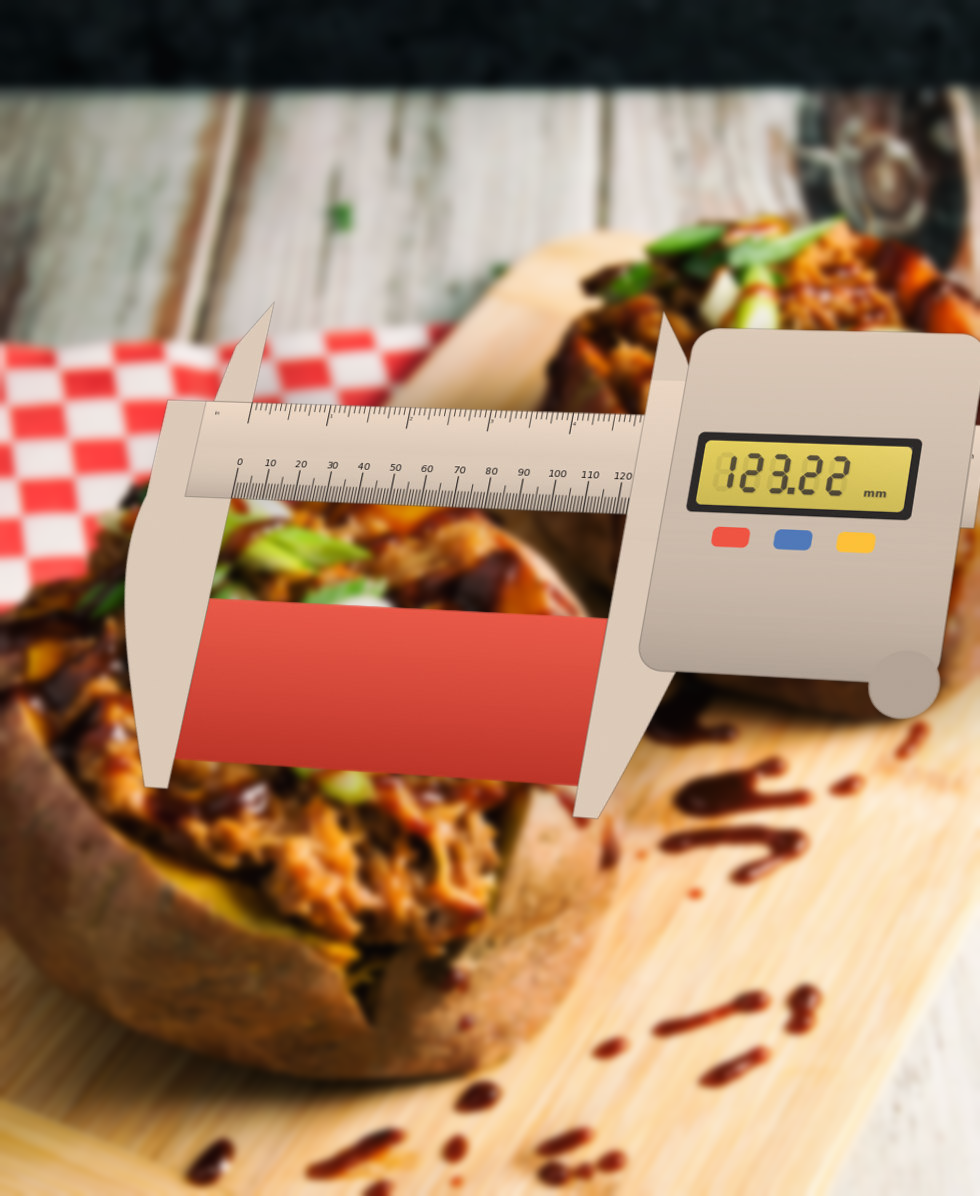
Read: 123.22 (mm)
